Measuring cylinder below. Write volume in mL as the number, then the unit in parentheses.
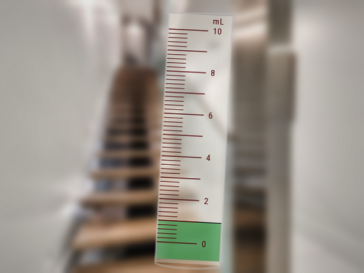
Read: 1 (mL)
